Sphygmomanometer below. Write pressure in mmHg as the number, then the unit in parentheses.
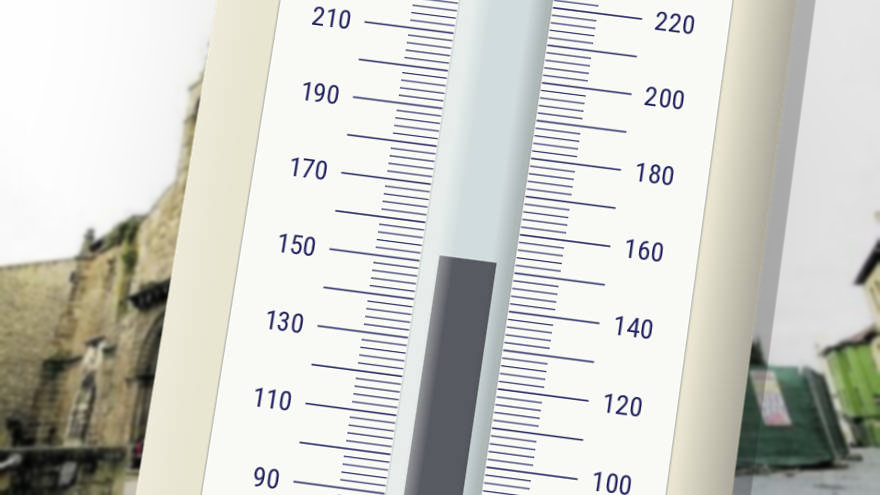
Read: 152 (mmHg)
